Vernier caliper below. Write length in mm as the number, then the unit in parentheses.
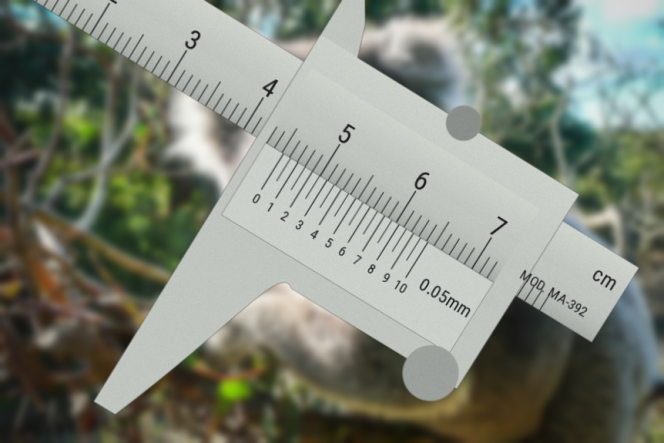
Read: 45.2 (mm)
